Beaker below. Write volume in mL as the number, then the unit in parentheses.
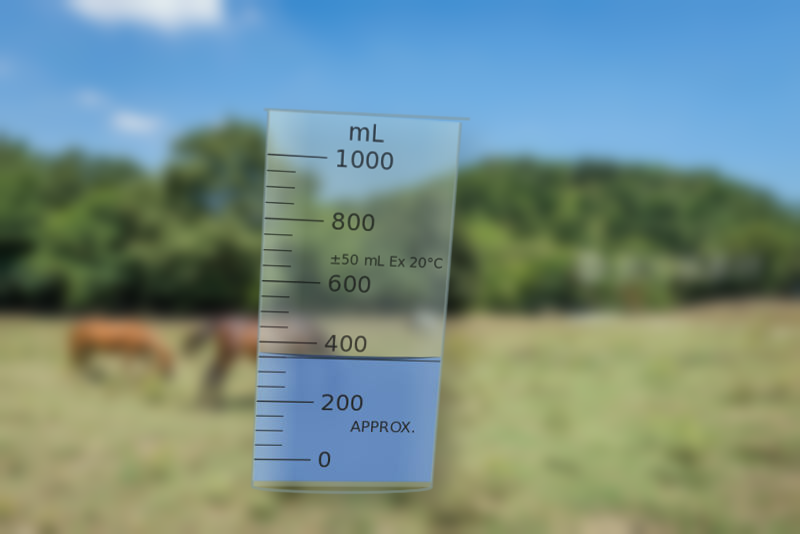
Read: 350 (mL)
